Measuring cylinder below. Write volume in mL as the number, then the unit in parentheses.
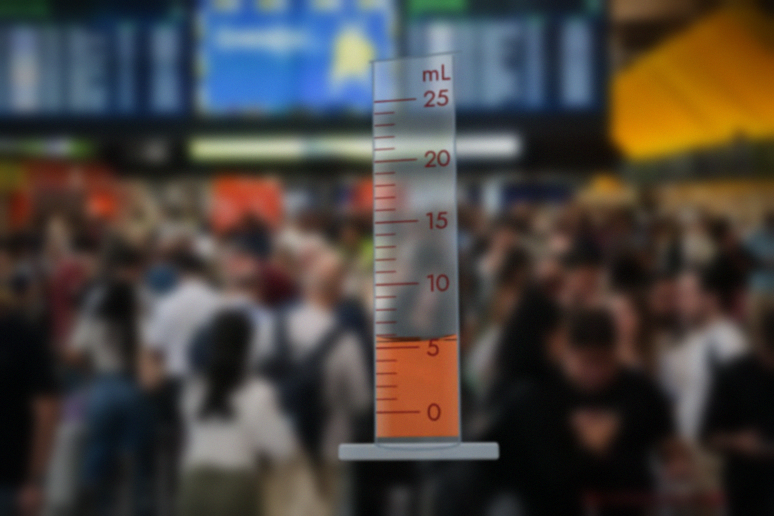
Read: 5.5 (mL)
